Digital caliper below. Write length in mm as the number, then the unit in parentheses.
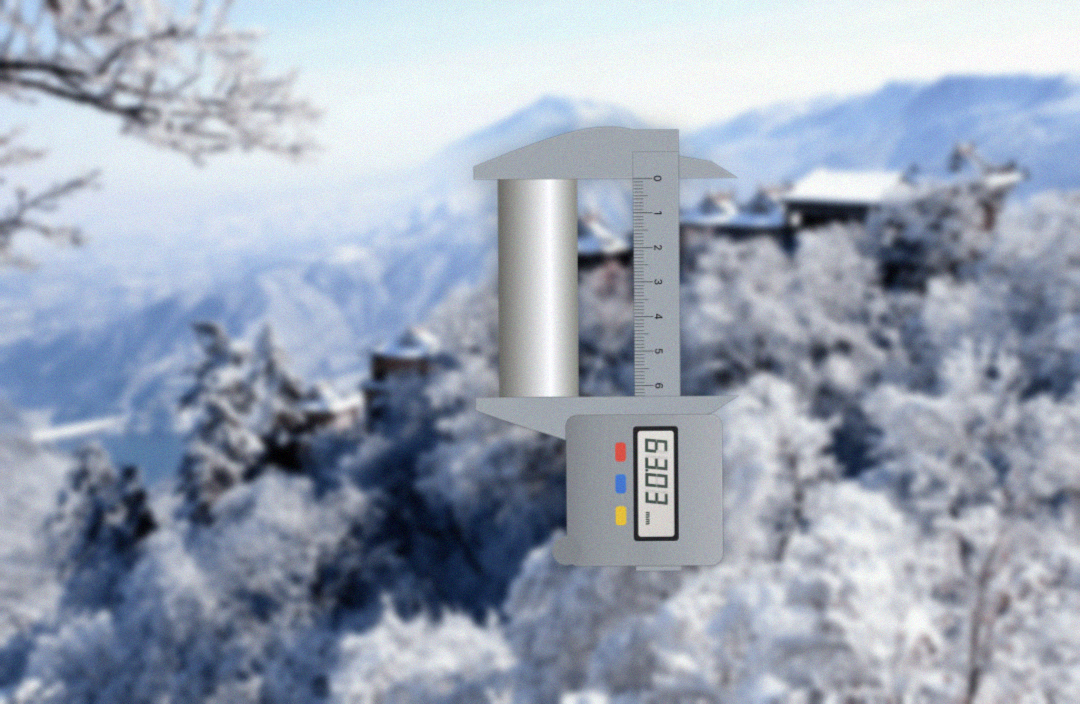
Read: 63.03 (mm)
